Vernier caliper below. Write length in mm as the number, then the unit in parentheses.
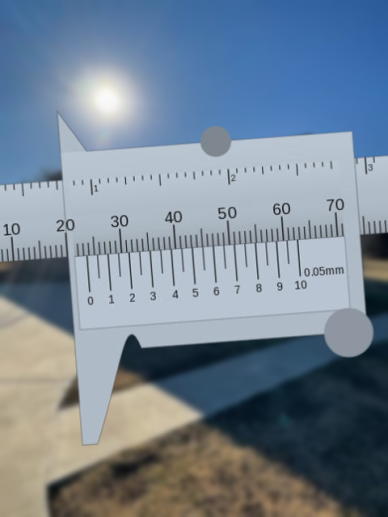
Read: 23.6 (mm)
